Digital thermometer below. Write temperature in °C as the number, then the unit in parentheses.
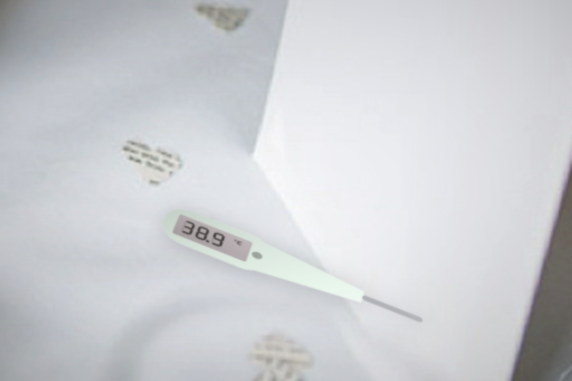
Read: 38.9 (°C)
